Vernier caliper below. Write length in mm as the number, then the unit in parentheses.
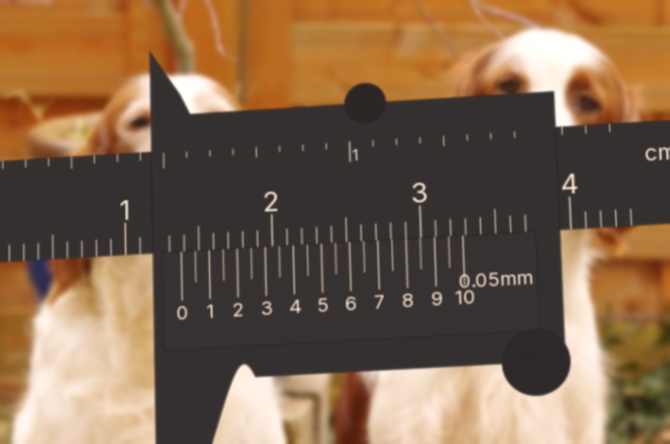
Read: 13.8 (mm)
